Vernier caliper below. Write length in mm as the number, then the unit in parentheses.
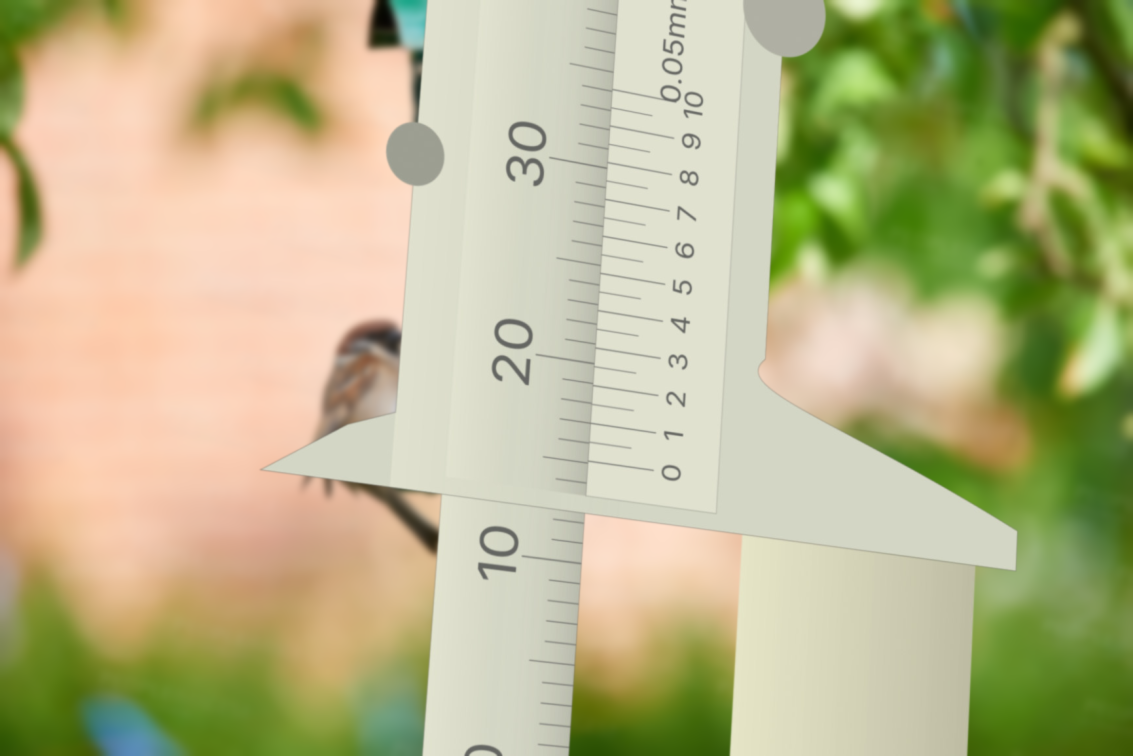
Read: 15.1 (mm)
